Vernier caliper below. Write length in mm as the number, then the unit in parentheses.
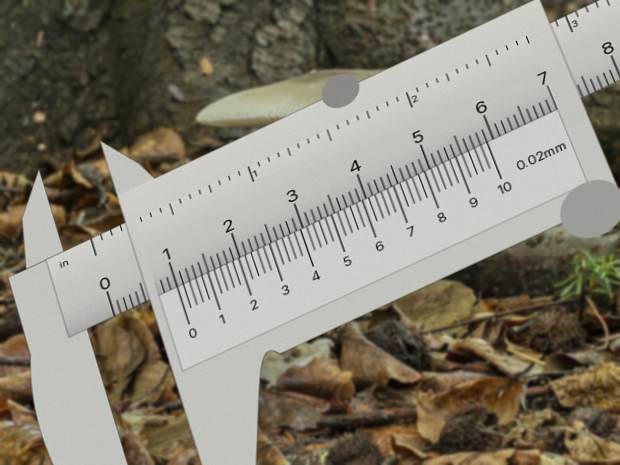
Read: 10.0 (mm)
